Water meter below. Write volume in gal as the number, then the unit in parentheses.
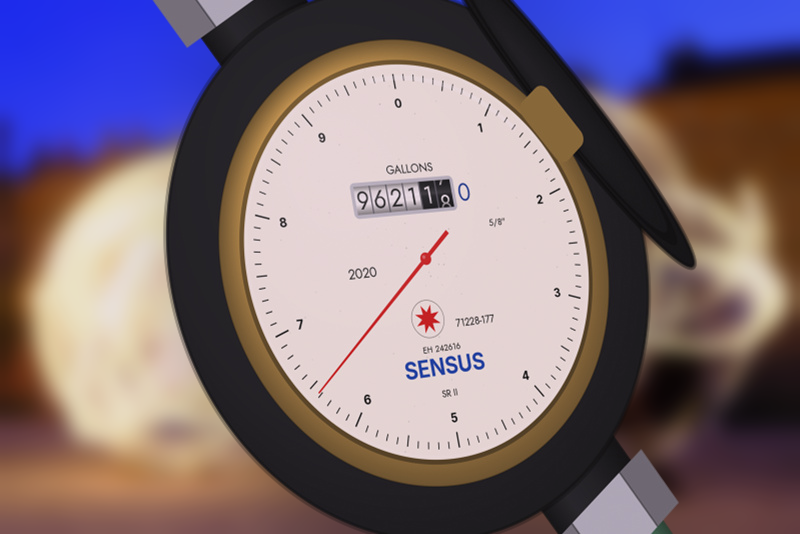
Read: 9621176.4 (gal)
